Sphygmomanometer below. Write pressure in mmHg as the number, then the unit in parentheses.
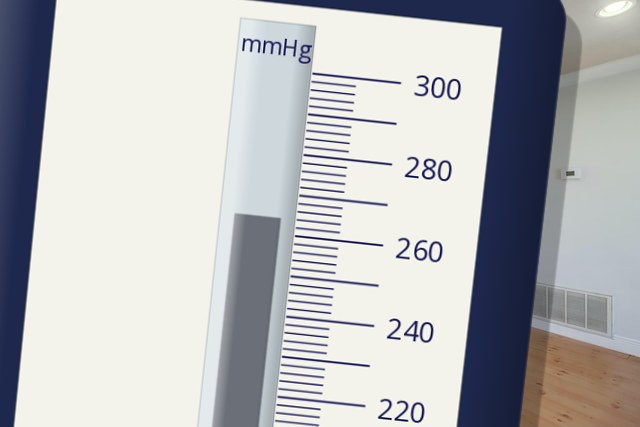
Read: 264 (mmHg)
